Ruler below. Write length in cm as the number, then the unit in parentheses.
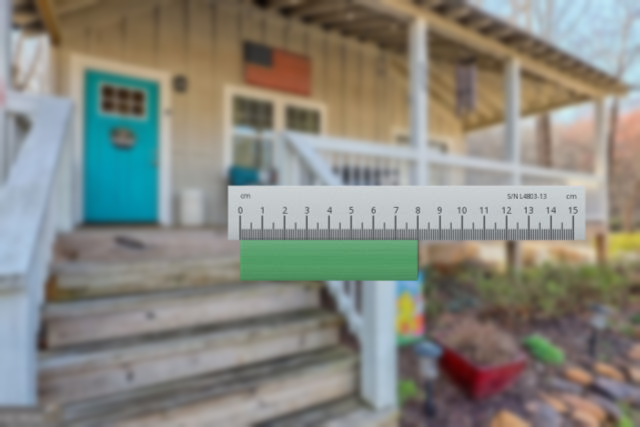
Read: 8 (cm)
